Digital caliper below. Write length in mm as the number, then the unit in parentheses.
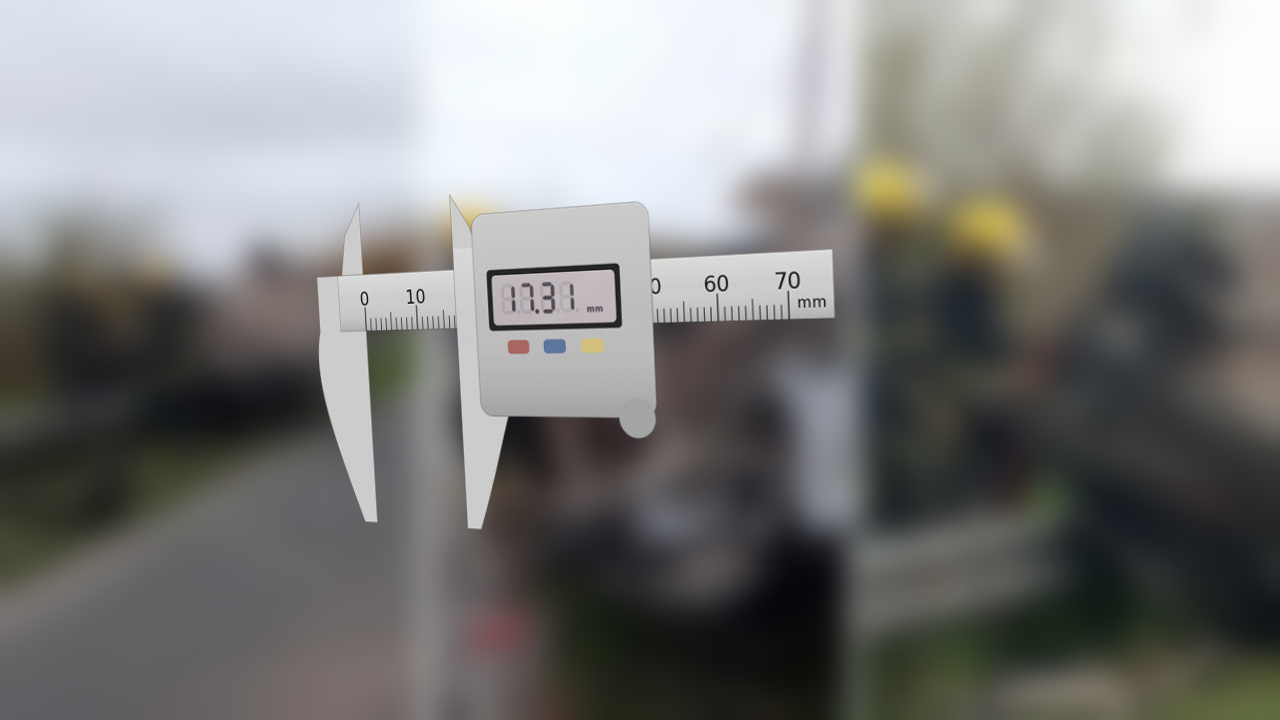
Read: 17.31 (mm)
